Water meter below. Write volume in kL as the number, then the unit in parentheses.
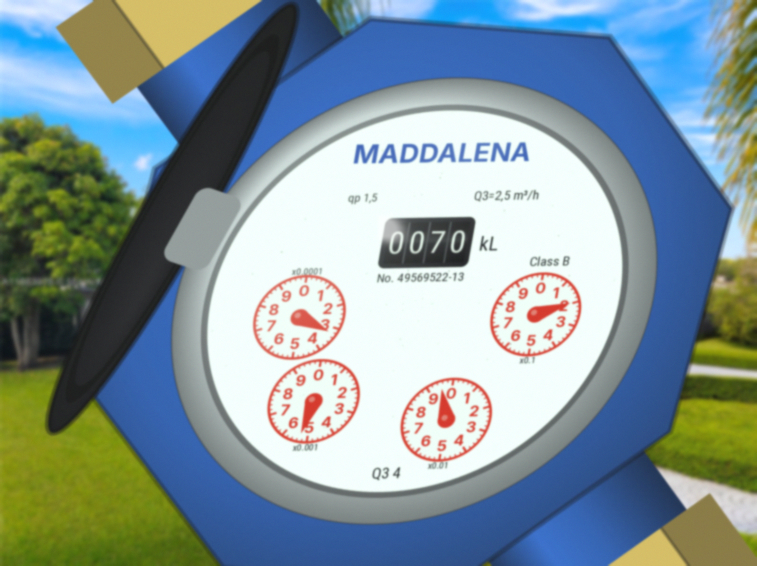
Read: 70.1953 (kL)
